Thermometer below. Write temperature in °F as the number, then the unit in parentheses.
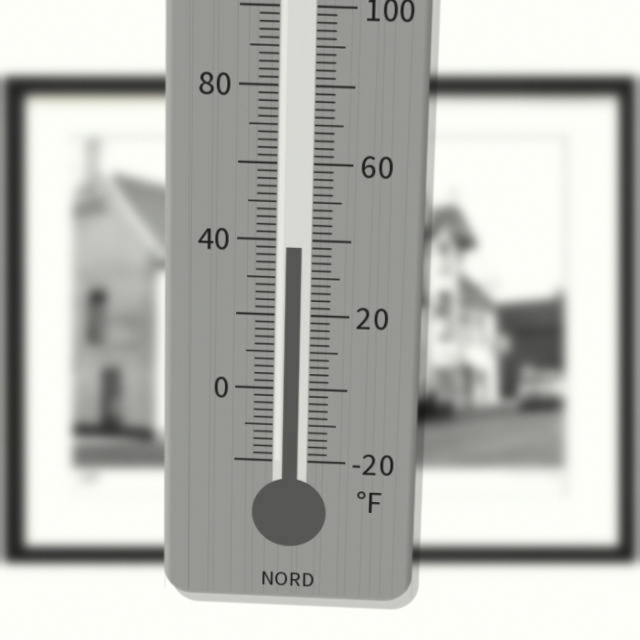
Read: 38 (°F)
